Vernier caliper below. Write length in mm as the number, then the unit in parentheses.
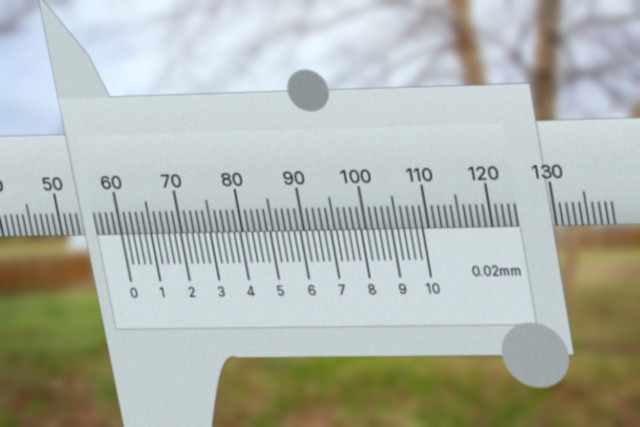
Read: 60.0 (mm)
